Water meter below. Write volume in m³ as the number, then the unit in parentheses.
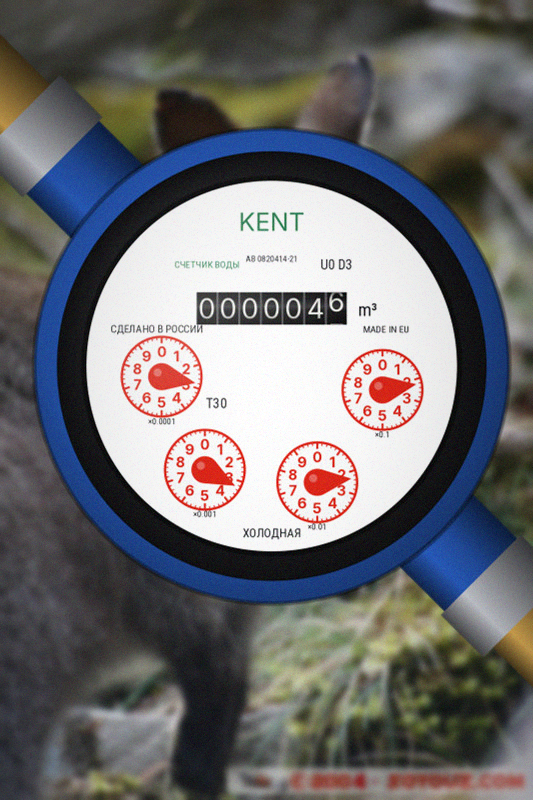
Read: 46.2232 (m³)
